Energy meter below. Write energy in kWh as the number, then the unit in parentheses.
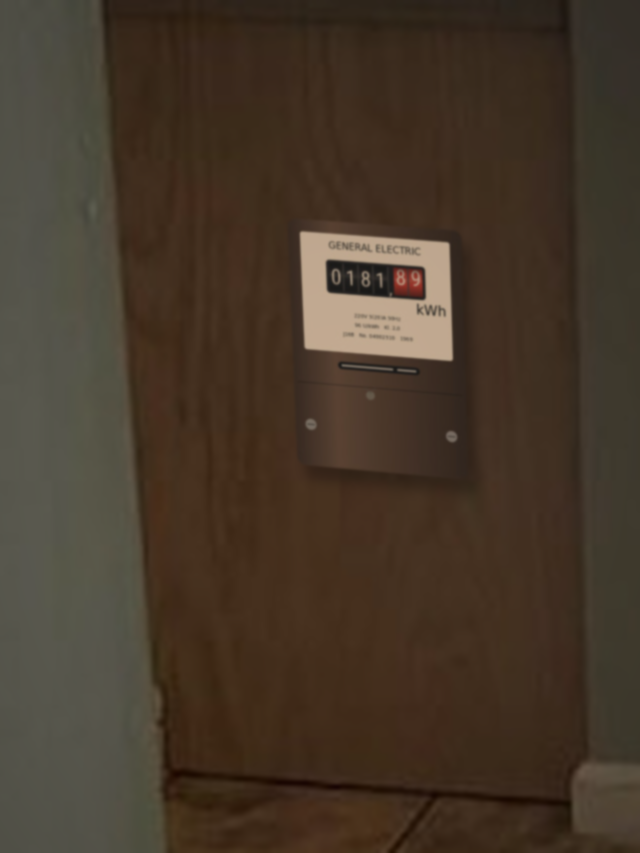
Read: 181.89 (kWh)
